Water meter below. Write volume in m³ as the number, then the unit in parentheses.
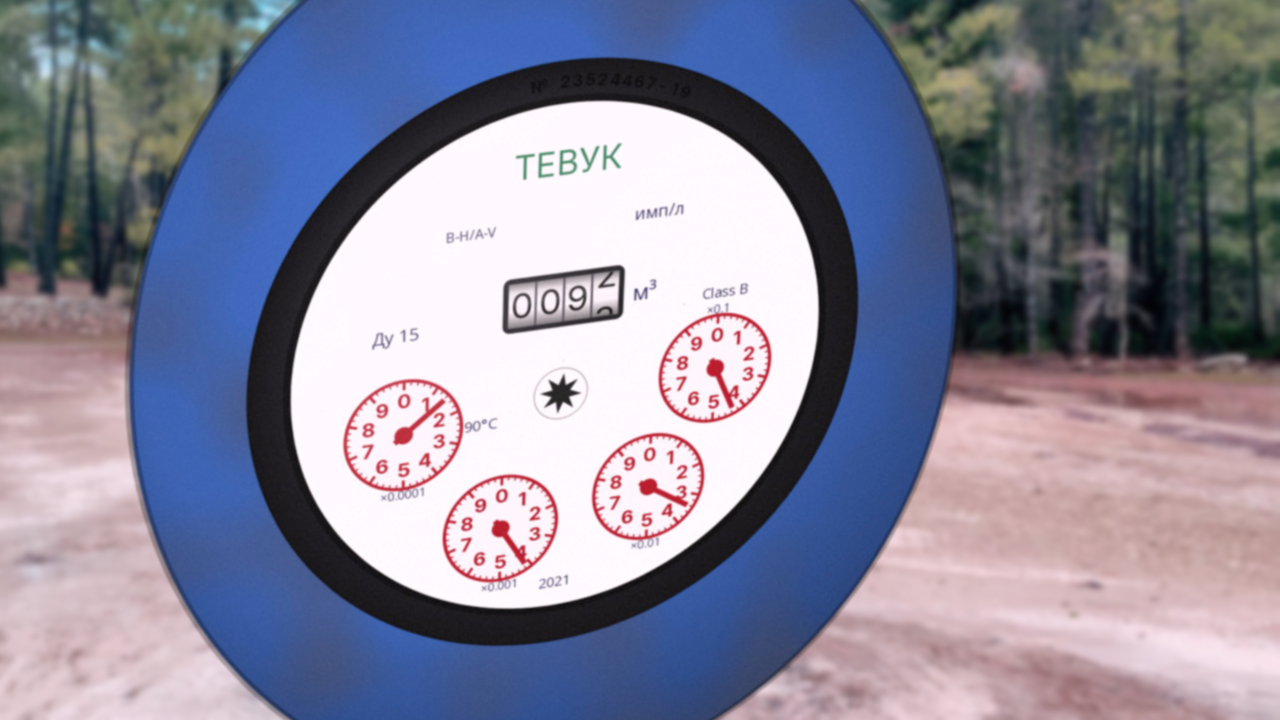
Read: 92.4341 (m³)
